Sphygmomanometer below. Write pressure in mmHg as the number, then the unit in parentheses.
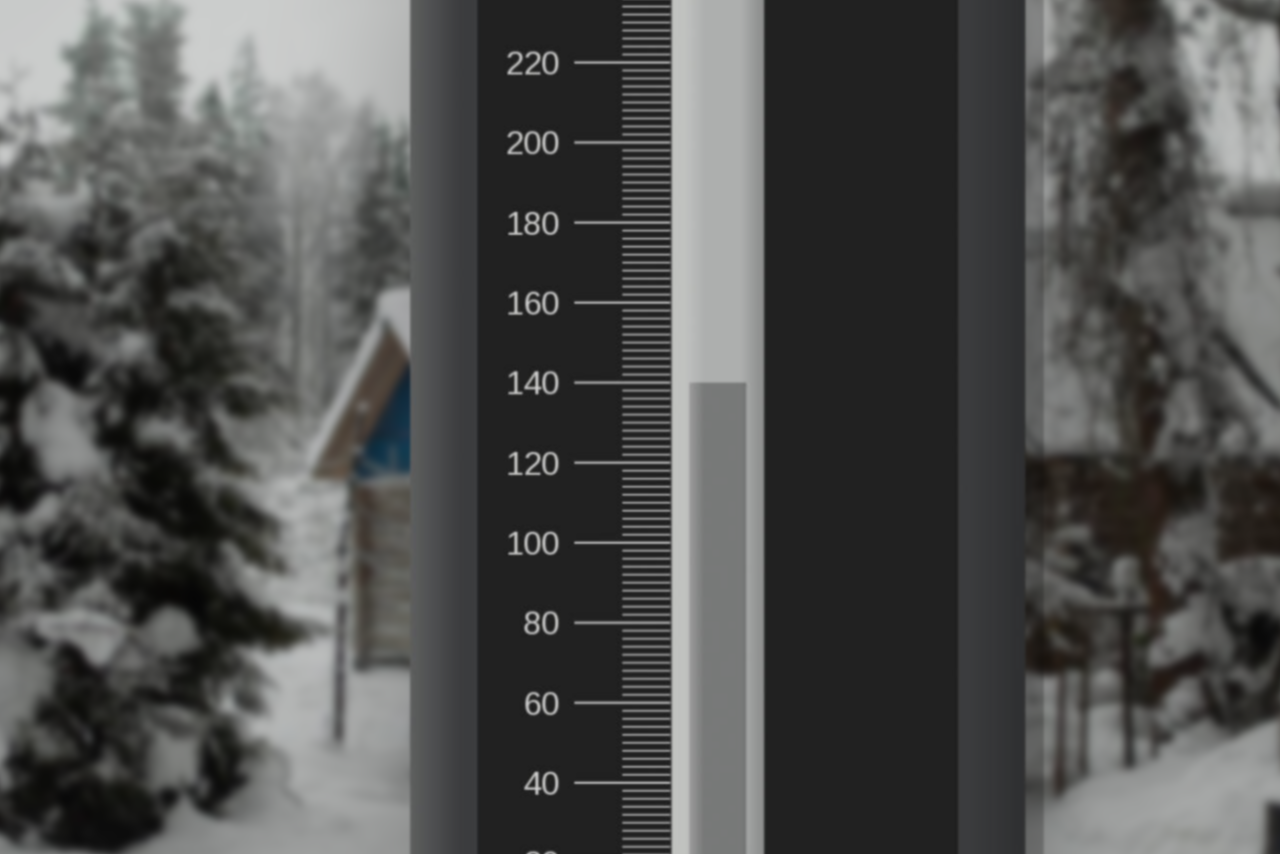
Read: 140 (mmHg)
